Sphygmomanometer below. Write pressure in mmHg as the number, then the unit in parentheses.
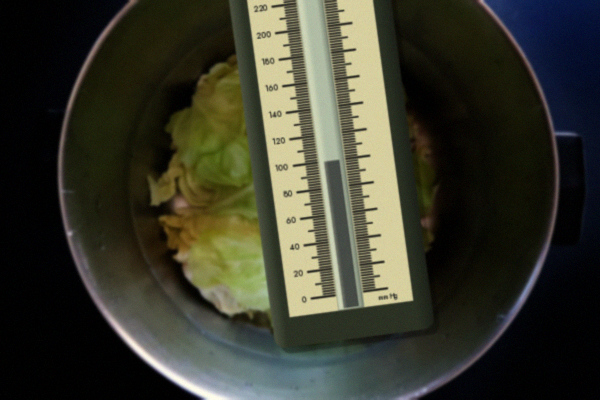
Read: 100 (mmHg)
